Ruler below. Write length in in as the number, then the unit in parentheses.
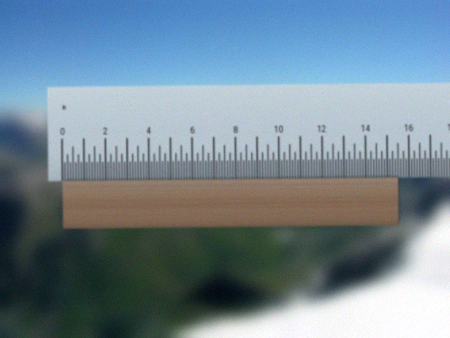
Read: 15.5 (in)
